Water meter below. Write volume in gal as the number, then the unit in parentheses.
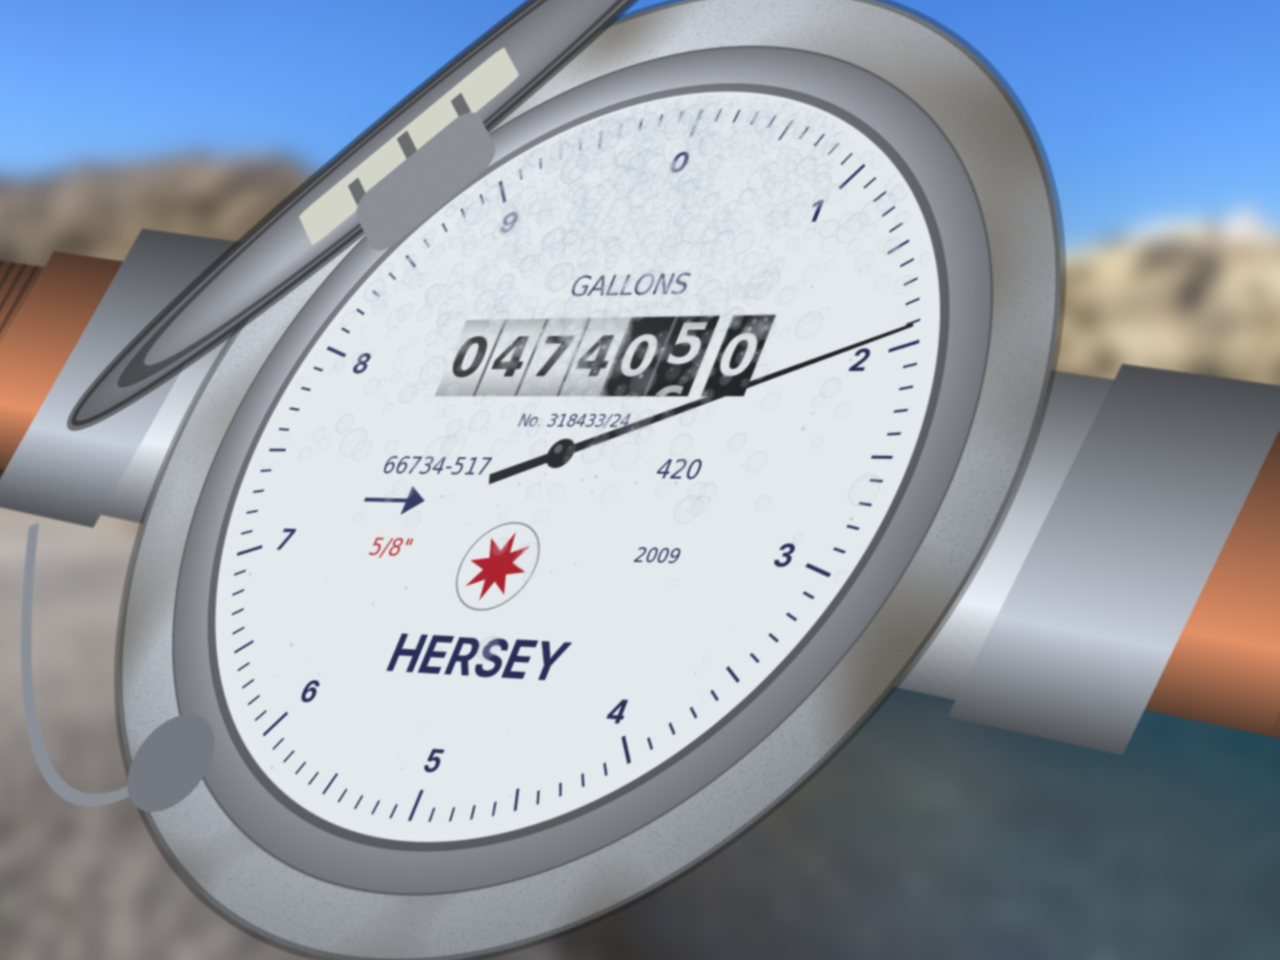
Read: 474051.9 (gal)
